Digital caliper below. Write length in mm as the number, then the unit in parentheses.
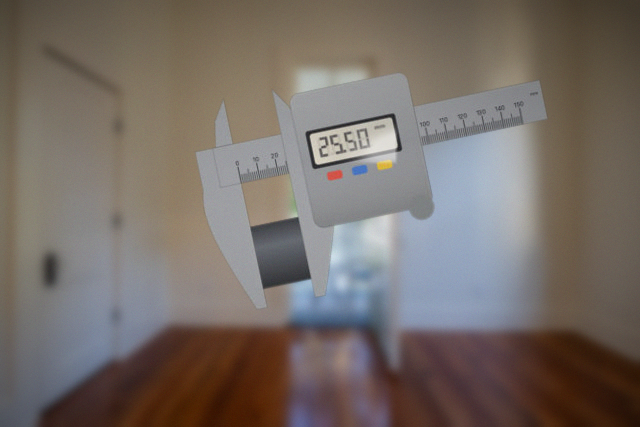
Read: 25.50 (mm)
